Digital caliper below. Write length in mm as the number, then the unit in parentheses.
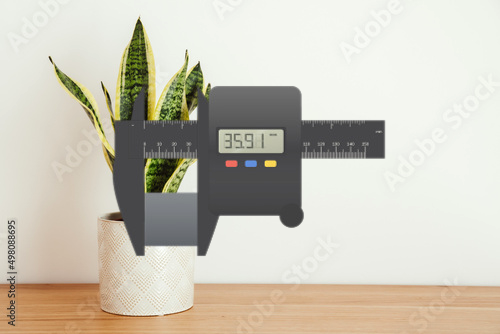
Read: 35.91 (mm)
